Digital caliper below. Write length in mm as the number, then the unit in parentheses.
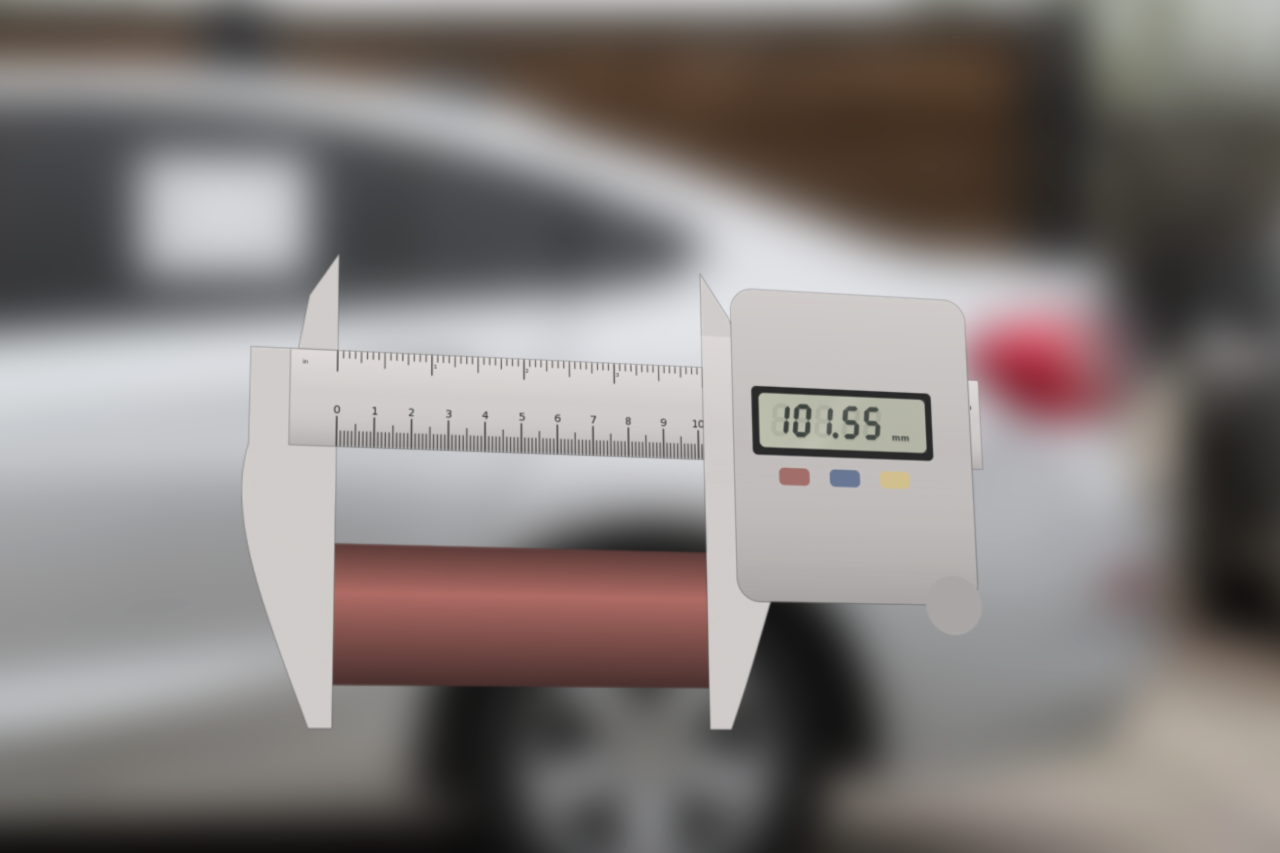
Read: 101.55 (mm)
